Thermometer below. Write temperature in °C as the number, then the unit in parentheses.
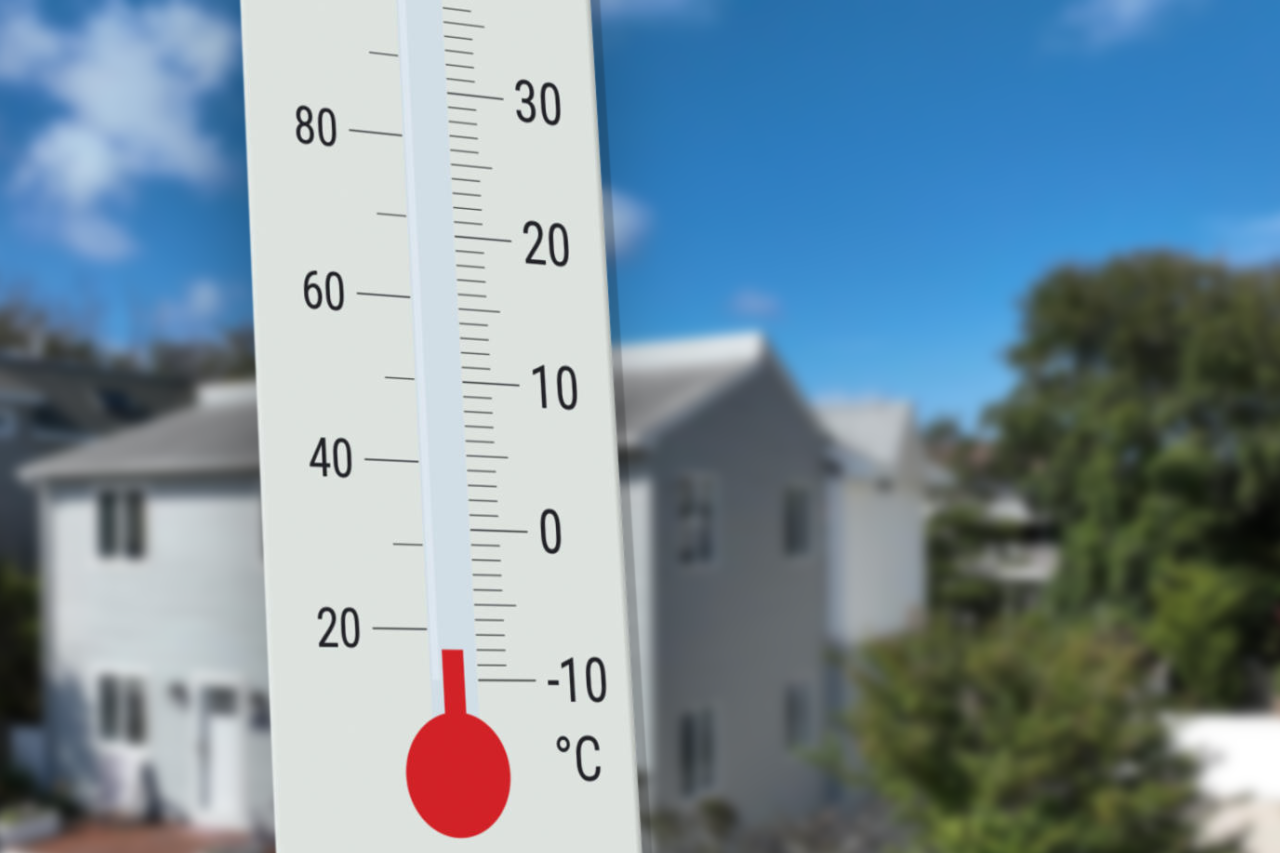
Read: -8 (°C)
